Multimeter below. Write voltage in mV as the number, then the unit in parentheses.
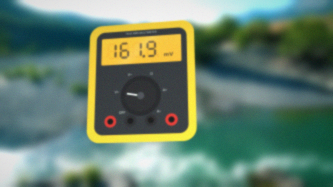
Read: 161.9 (mV)
